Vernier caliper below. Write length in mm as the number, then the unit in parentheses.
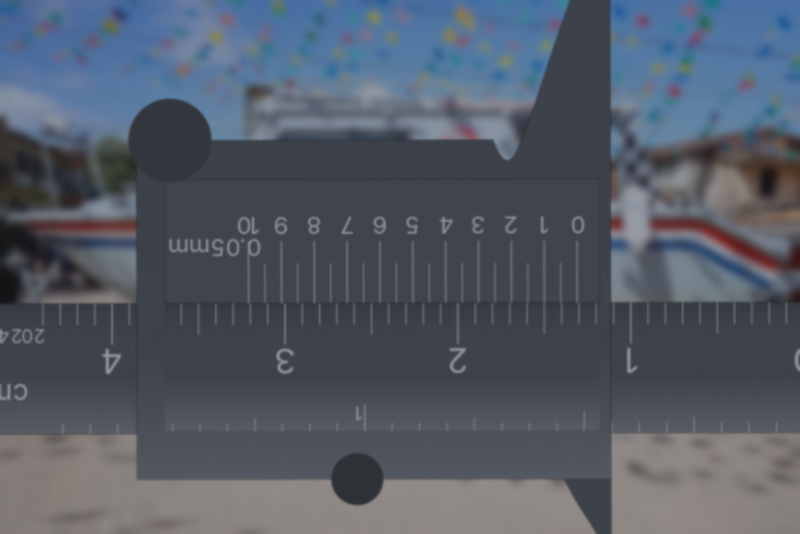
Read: 13.1 (mm)
